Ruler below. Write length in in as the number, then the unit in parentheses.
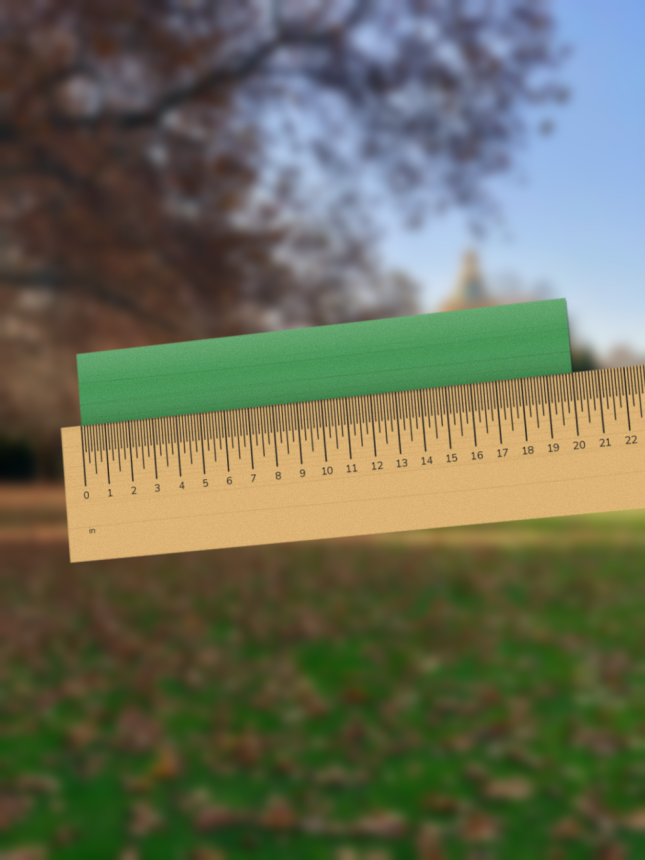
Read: 20 (in)
